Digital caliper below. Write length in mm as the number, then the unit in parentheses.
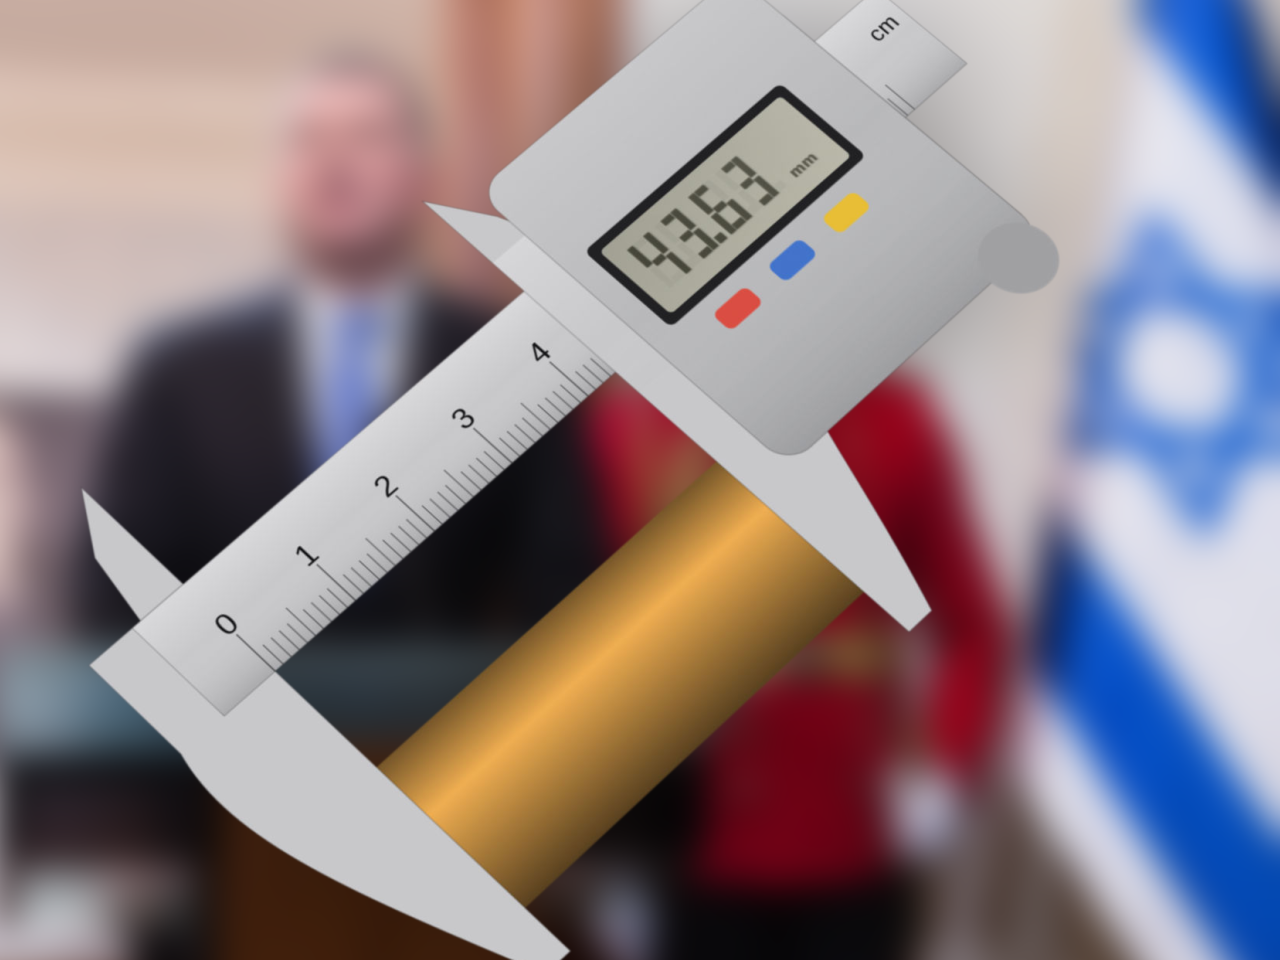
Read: 43.63 (mm)
